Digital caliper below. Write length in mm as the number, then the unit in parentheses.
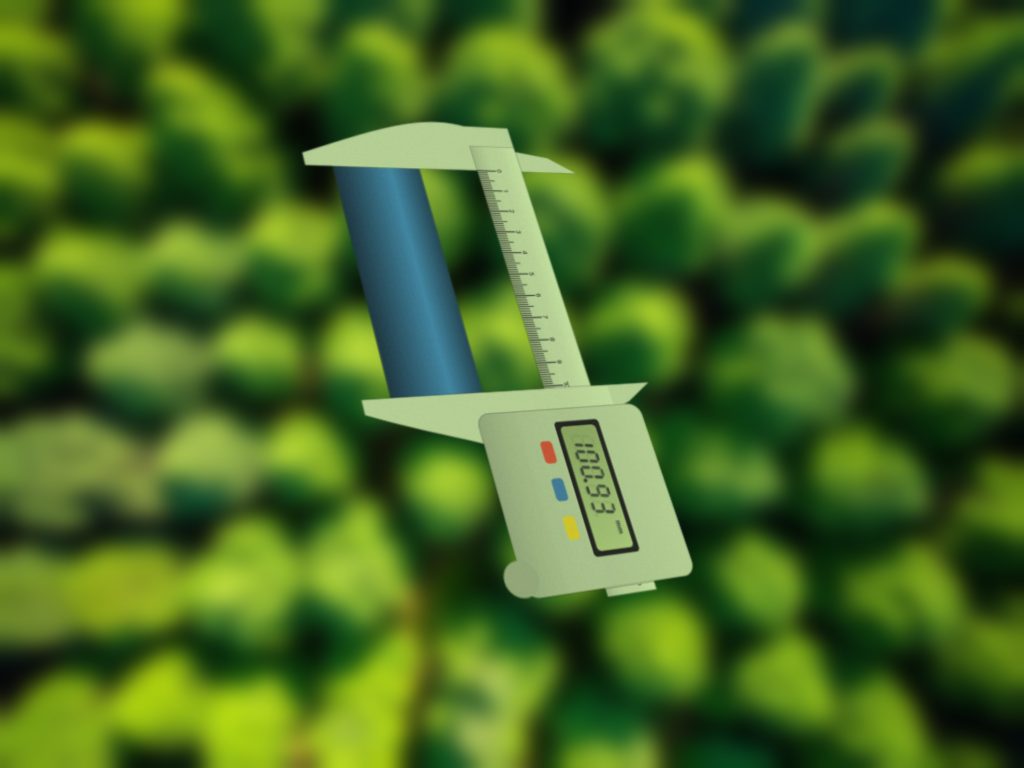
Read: 100.93 (mm)
